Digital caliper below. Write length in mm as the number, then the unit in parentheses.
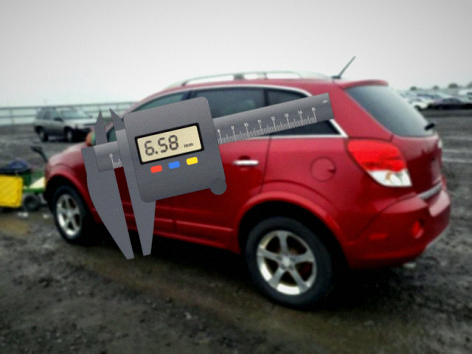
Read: 6.58 (mm)
